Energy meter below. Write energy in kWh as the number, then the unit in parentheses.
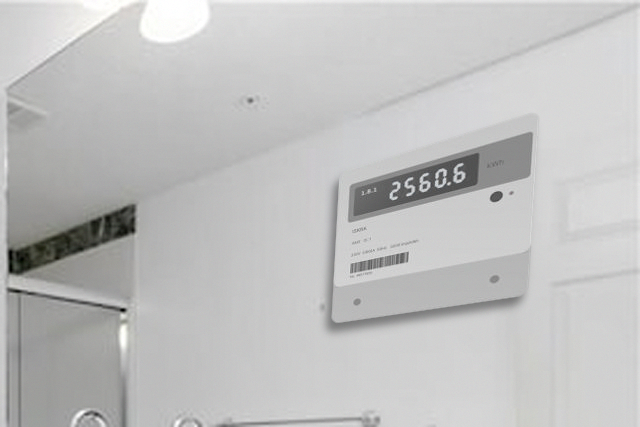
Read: 2560.6 (kWh)
